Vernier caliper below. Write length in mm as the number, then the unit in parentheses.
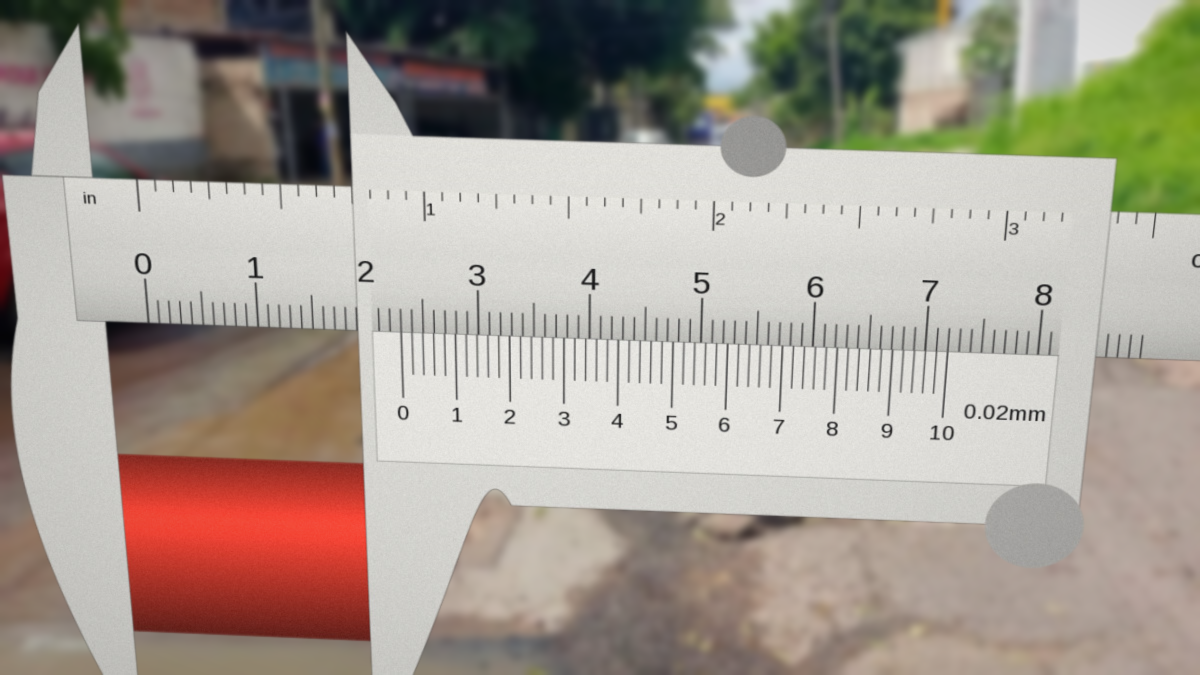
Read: 23.0 (mm)
